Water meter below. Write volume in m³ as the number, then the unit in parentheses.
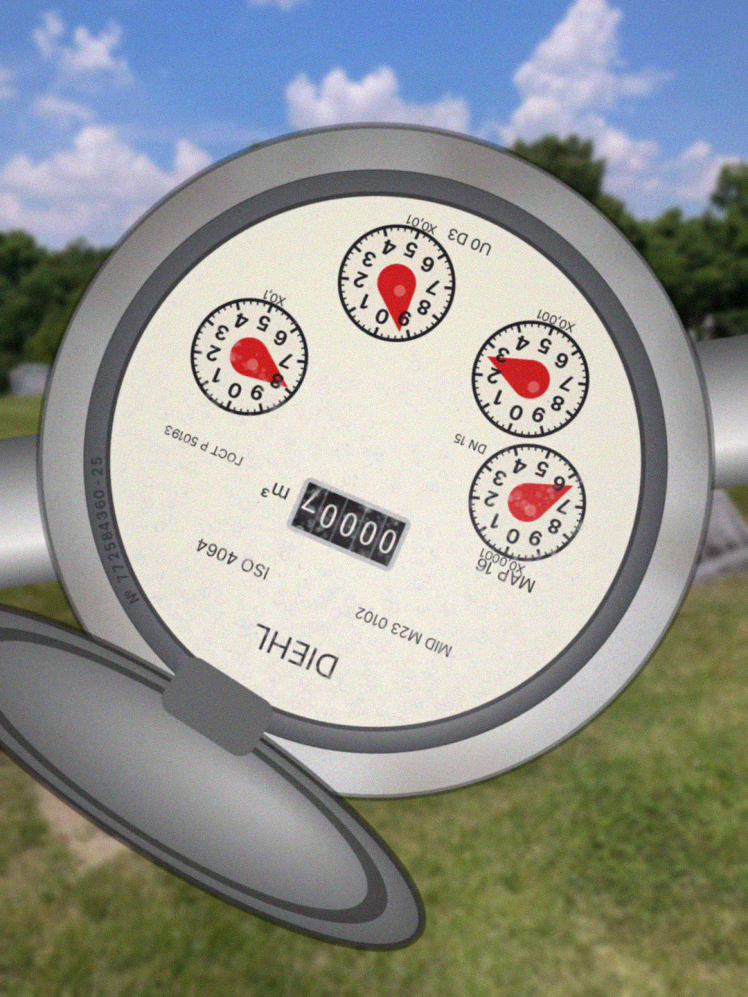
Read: 6.7926 (m³)
